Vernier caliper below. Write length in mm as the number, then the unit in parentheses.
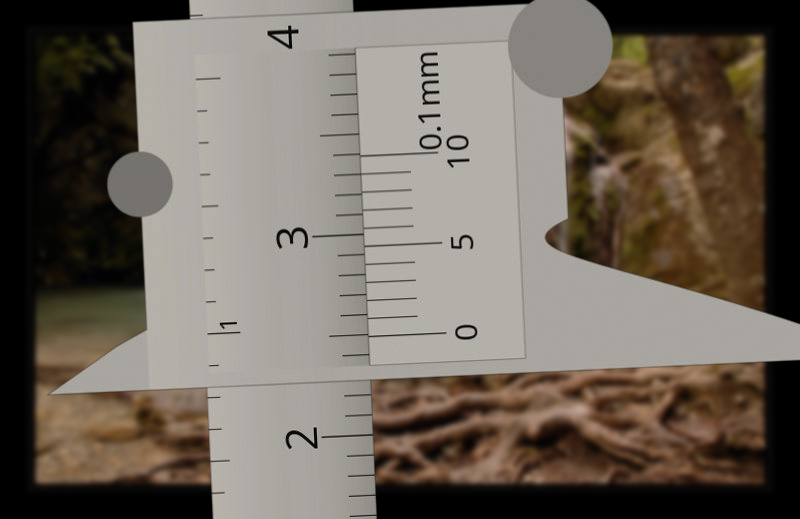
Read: 24.9 (mm)
